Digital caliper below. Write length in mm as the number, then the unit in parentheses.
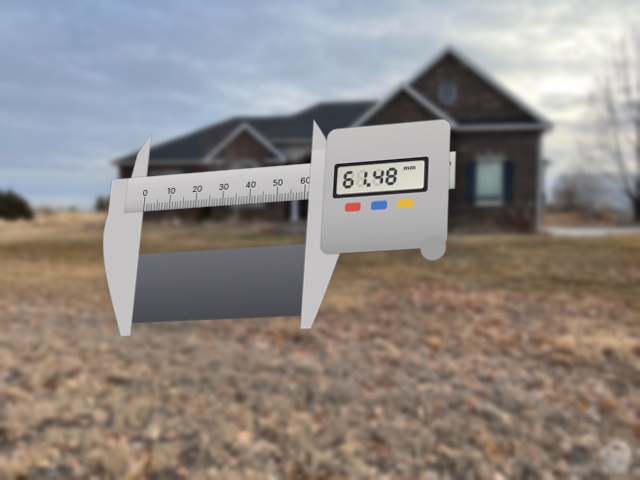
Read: 61.48 (mm)
